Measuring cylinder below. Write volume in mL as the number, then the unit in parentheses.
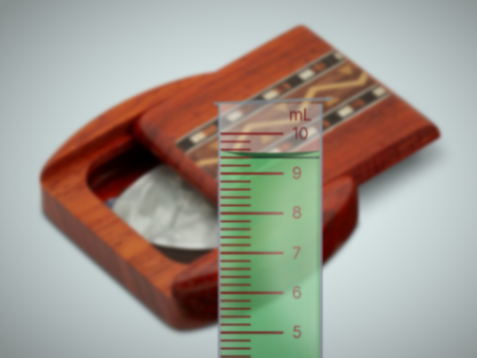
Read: 9.4 (mL)
